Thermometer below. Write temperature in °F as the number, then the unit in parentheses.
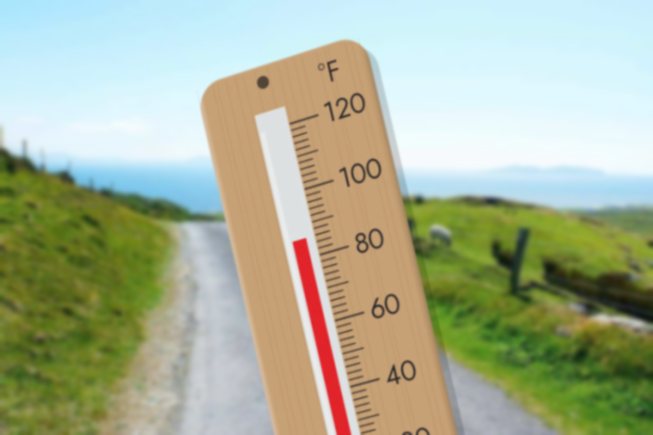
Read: 86 (°F)
